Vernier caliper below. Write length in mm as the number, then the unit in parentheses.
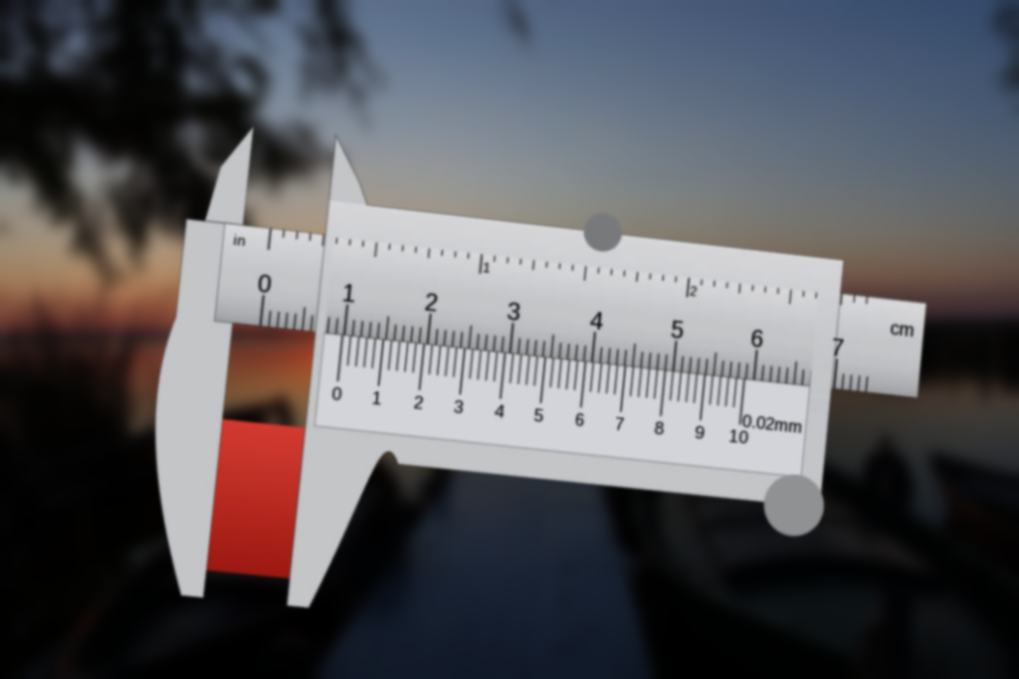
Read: 9.8 (mm)
